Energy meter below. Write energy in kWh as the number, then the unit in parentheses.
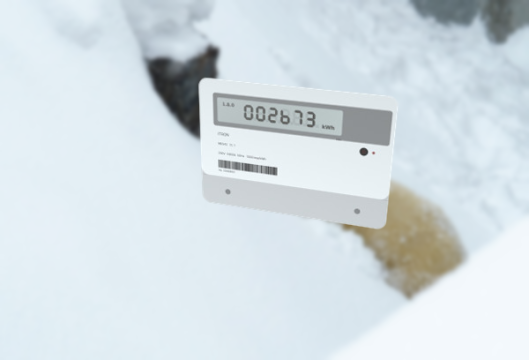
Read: 2673 (kWh)
